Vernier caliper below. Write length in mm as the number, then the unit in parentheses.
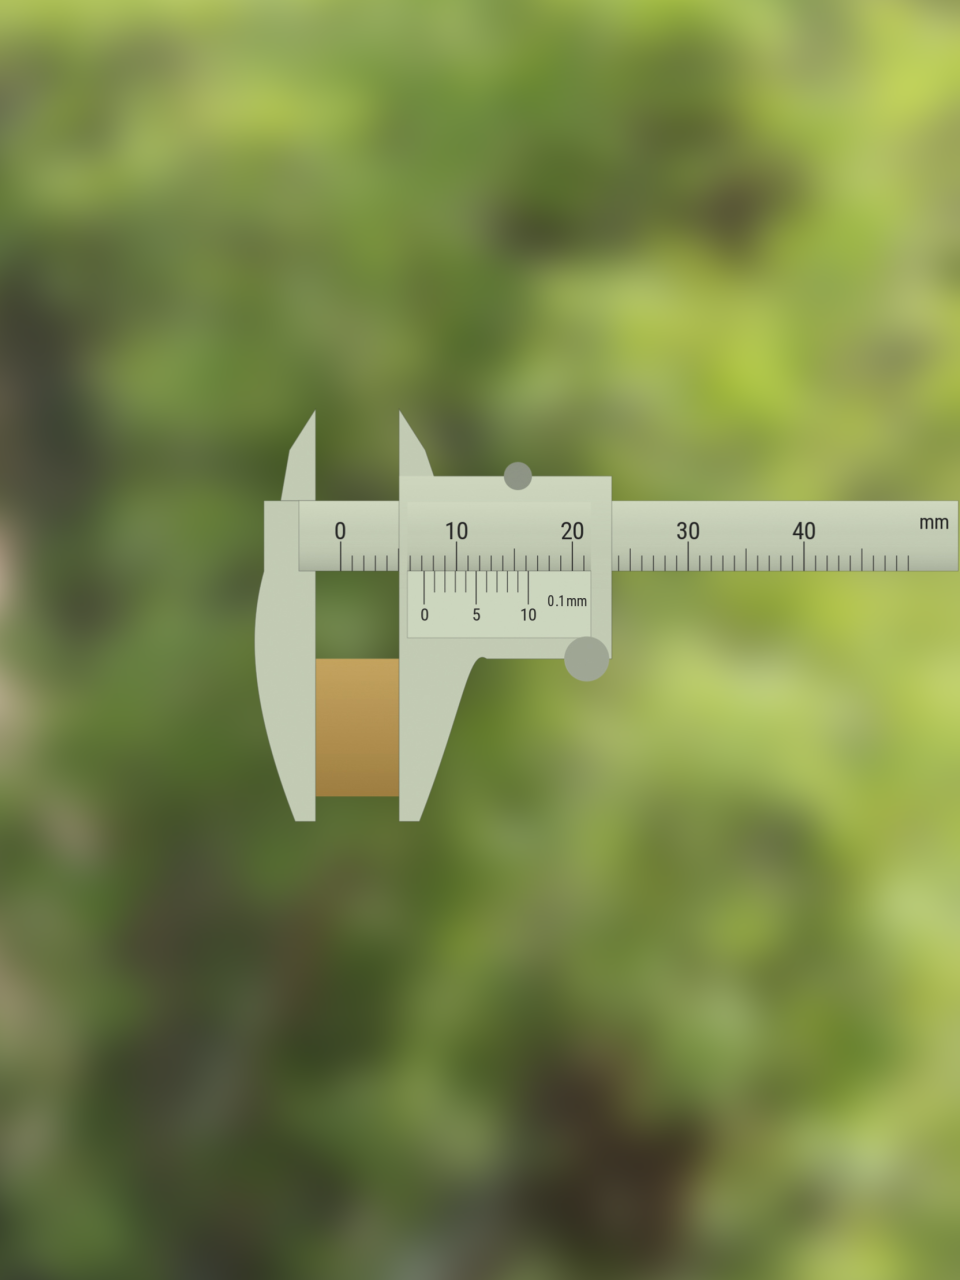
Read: 7.2 (mm)
